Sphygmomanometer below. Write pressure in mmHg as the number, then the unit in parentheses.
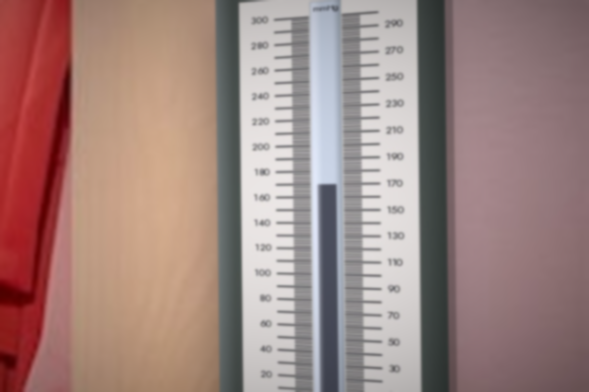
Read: 170 (mmHg)
